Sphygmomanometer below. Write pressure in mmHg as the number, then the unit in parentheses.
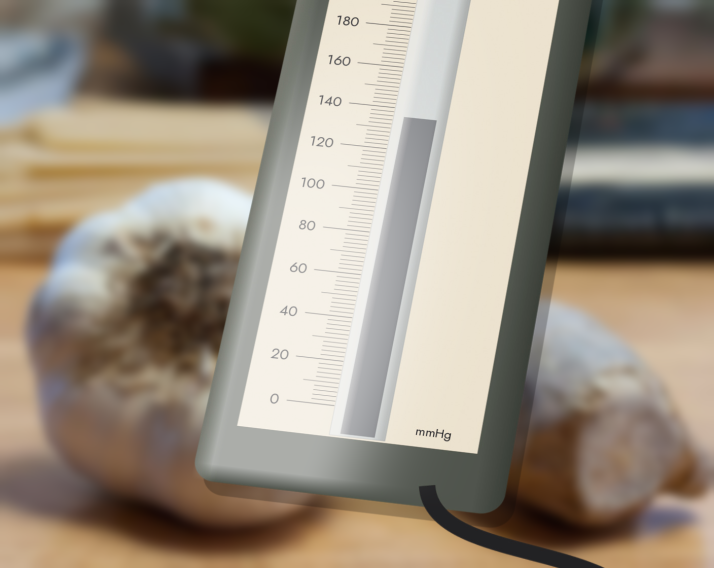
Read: 136 (mmHg)
